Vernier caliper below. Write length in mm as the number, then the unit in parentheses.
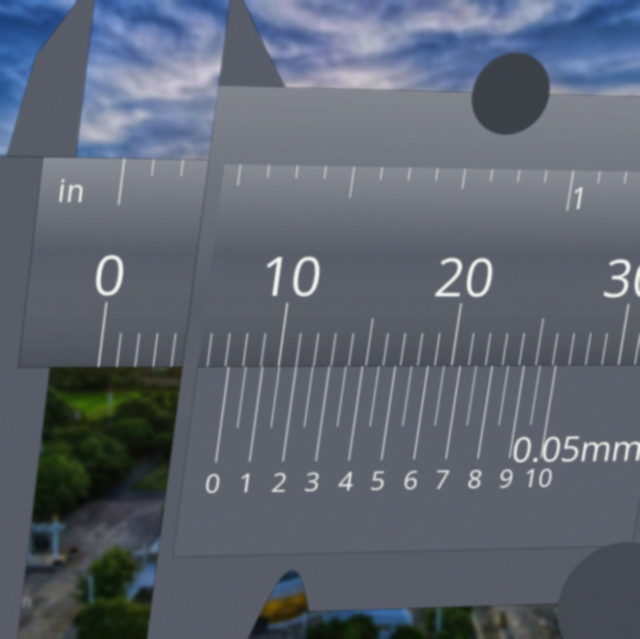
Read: 7.2 (mm)
